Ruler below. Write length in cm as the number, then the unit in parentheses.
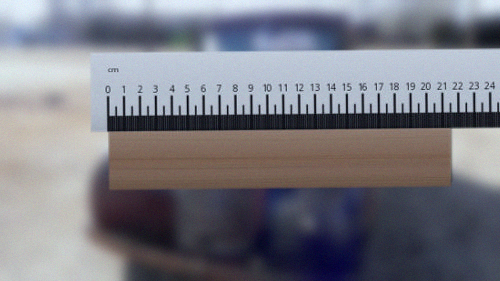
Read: 21.5 (cm)
